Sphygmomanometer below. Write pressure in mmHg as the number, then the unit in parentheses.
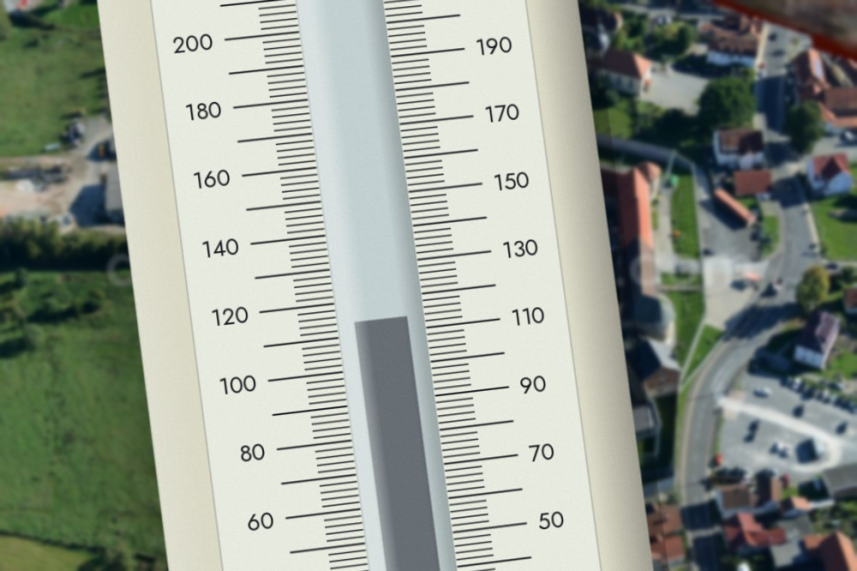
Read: 114 (mmHg)
